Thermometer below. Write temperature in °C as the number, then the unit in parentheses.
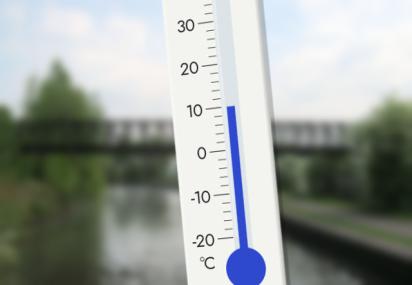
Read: 10 (°C)
